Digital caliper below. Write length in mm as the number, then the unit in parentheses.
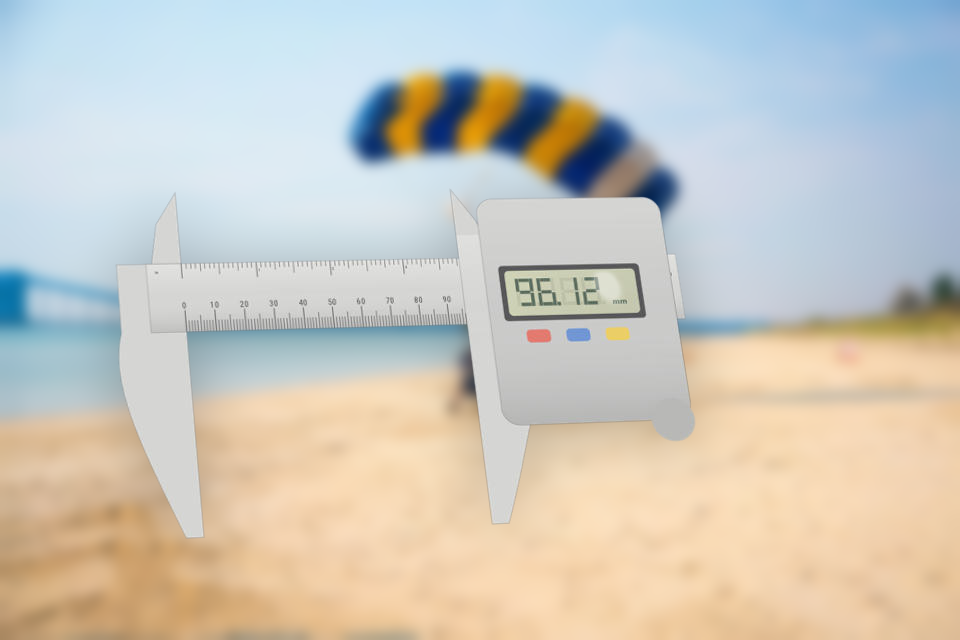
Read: 96.12 (mm)
